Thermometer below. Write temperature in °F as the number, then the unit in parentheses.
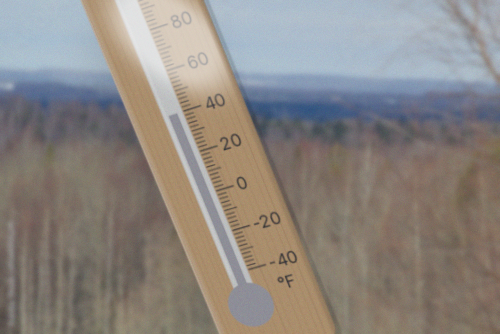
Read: 40 (°F)
